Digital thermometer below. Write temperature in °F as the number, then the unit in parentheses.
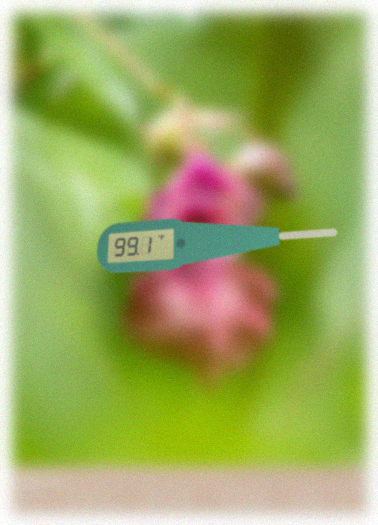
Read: 99.1 (°F)
